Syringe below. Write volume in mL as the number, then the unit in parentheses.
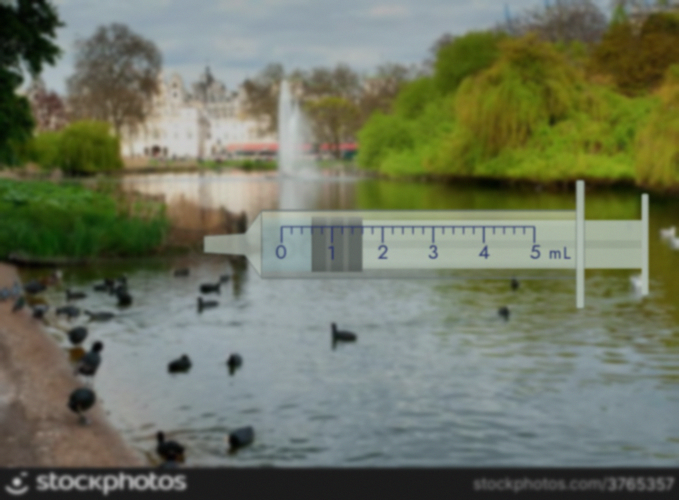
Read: 0.6 (mL)
